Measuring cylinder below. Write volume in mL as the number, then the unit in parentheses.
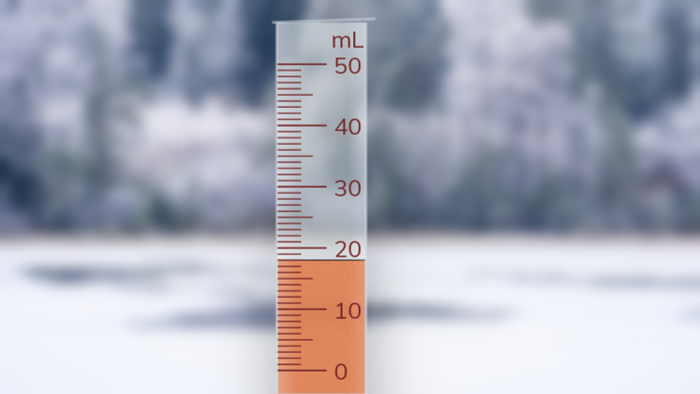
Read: 18 (mL)
